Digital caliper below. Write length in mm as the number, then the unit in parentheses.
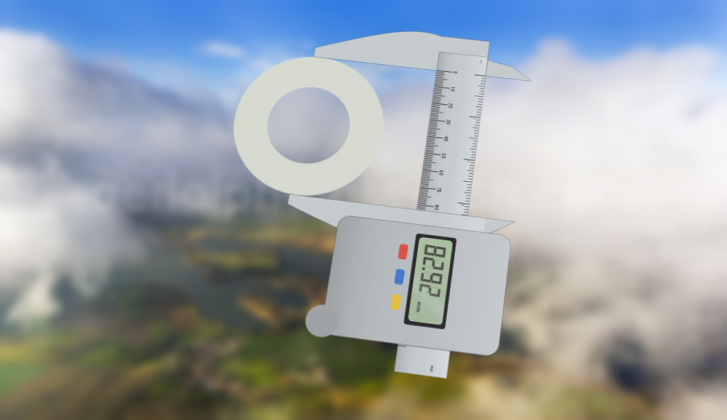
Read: 82.92 (mm)
